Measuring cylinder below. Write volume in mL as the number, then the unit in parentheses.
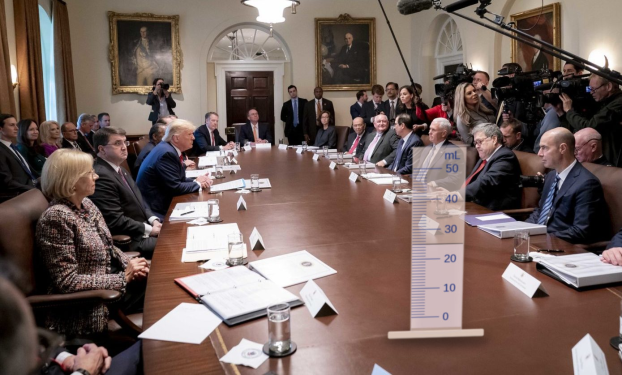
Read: 25 (mL)
